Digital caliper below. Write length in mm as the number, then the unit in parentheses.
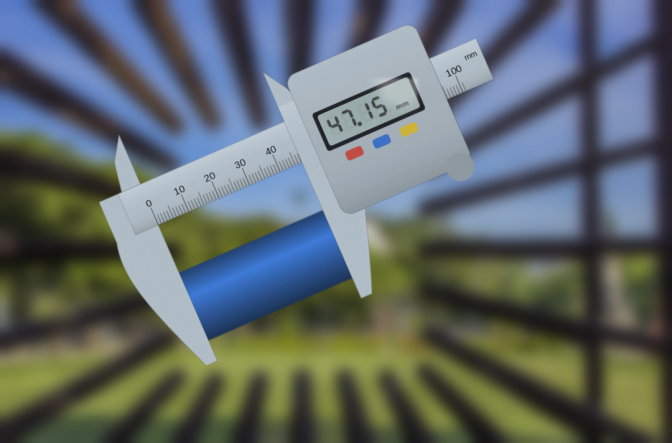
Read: 47.15 (mm)
